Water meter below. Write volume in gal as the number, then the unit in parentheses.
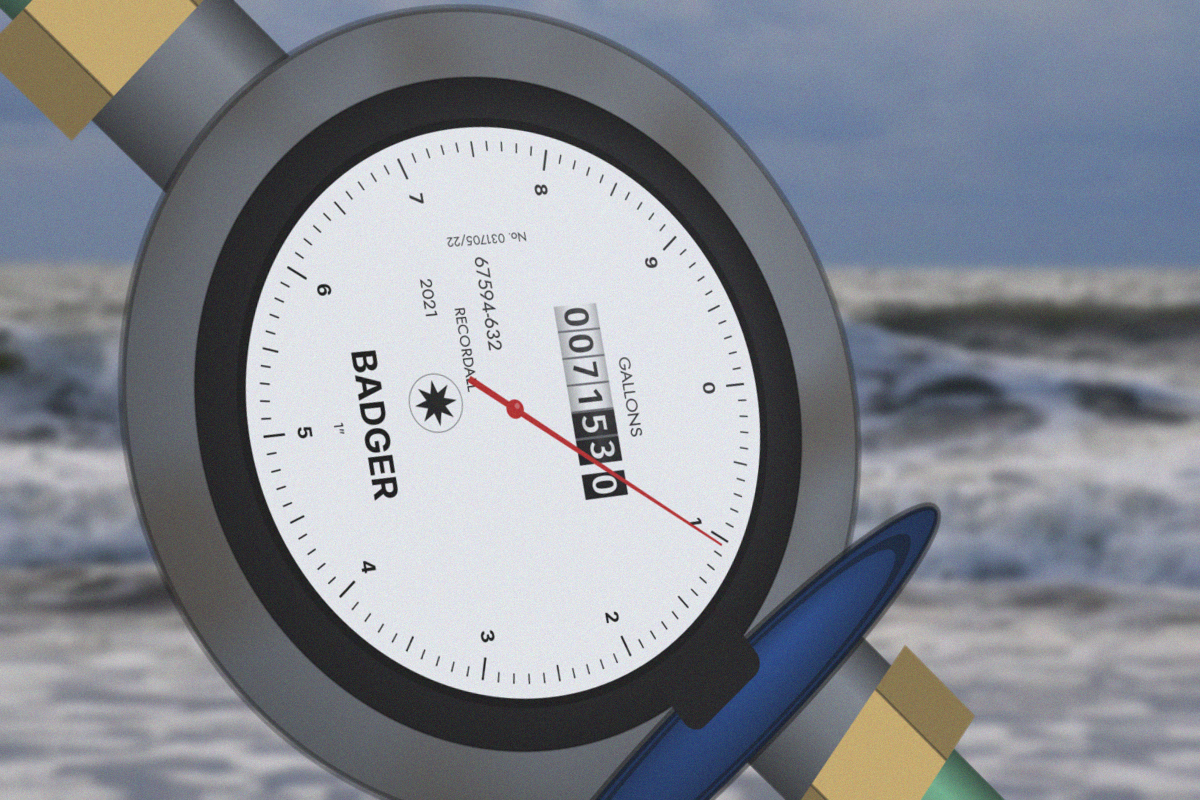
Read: 71531.0 (gal)
